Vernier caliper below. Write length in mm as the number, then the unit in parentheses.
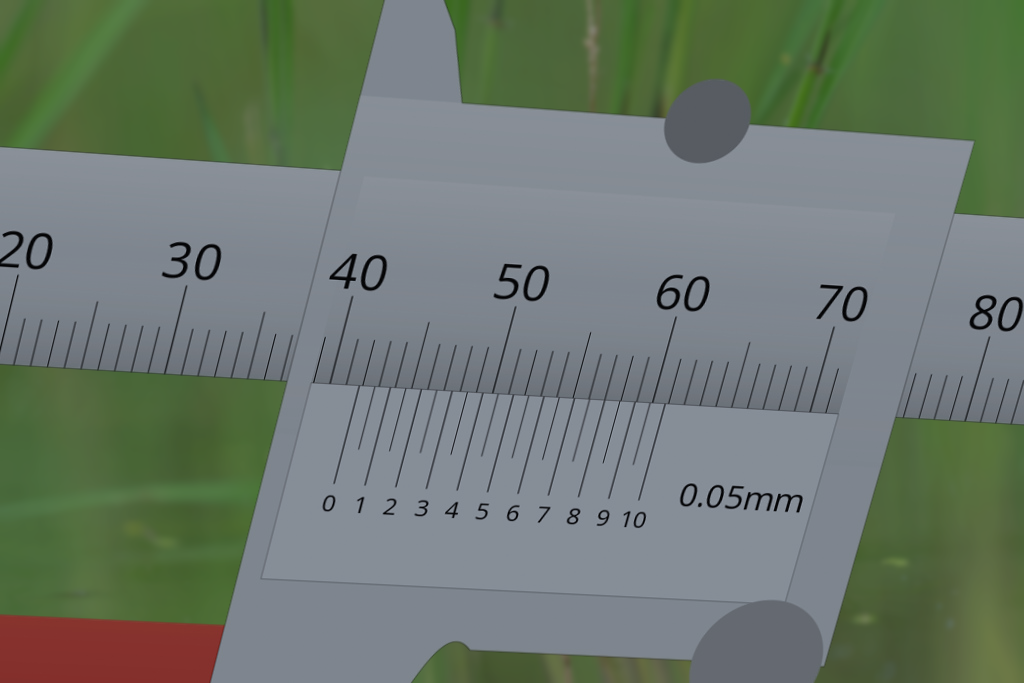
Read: 41.8 (mm)
